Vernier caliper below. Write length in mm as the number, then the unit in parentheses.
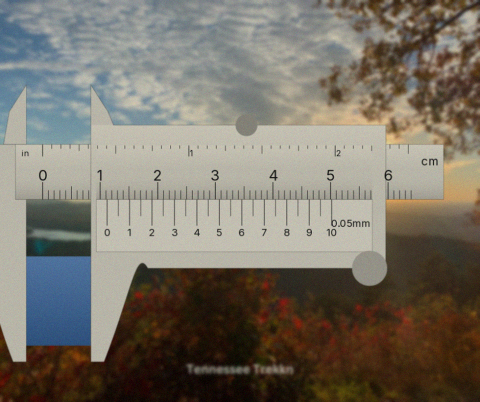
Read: 11.2 (mm)
